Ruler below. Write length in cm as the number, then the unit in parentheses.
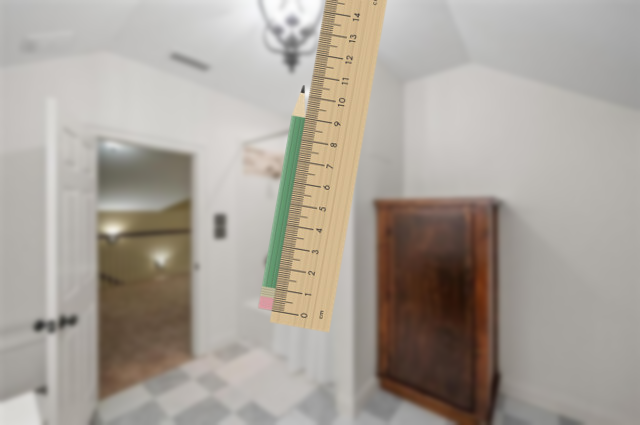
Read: 10.5 (cm)
